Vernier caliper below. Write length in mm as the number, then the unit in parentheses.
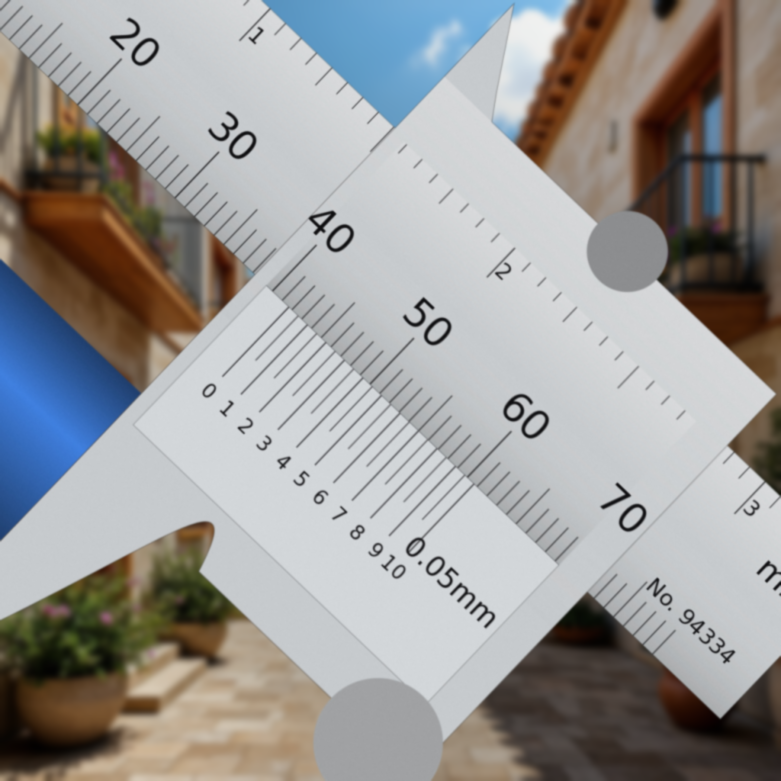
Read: 41.7 (mm)
